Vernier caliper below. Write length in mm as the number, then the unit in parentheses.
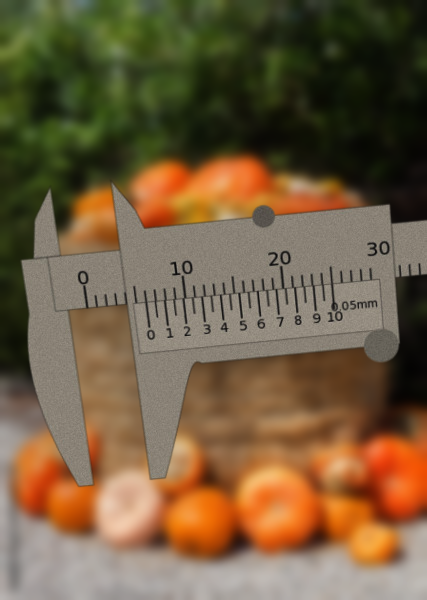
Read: 6.0 (mm)
